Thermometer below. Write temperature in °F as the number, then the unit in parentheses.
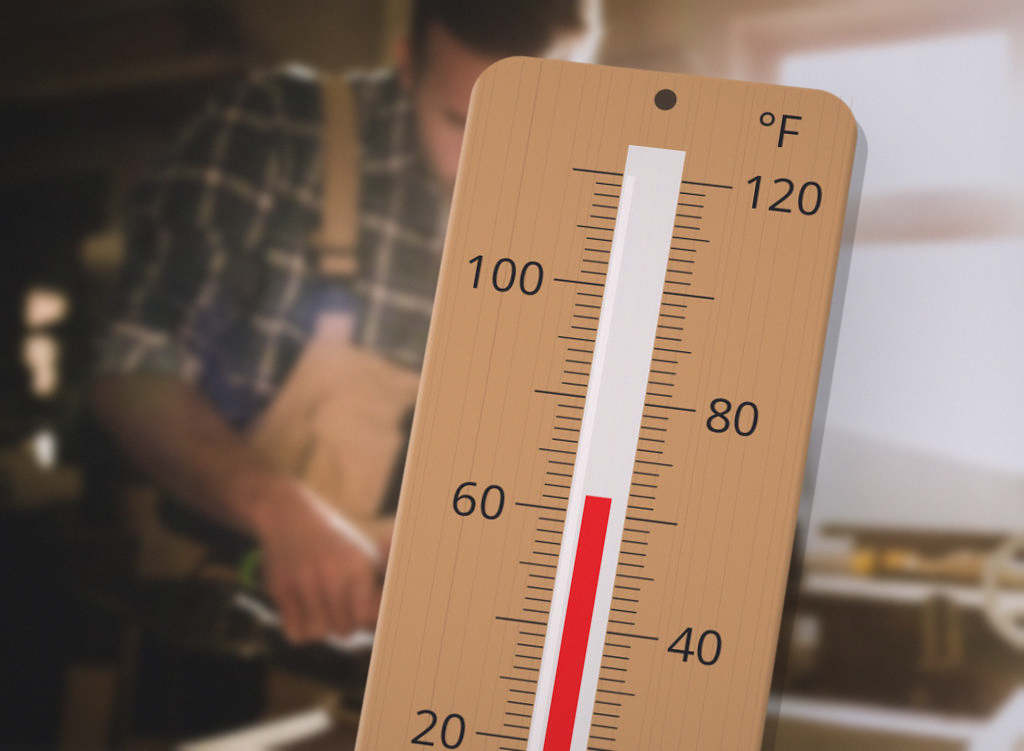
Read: 63 (°F)
